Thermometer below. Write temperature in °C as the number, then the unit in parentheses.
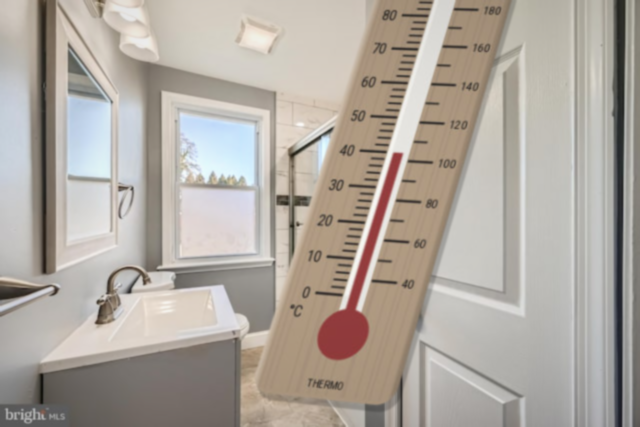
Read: 40 (°C)
